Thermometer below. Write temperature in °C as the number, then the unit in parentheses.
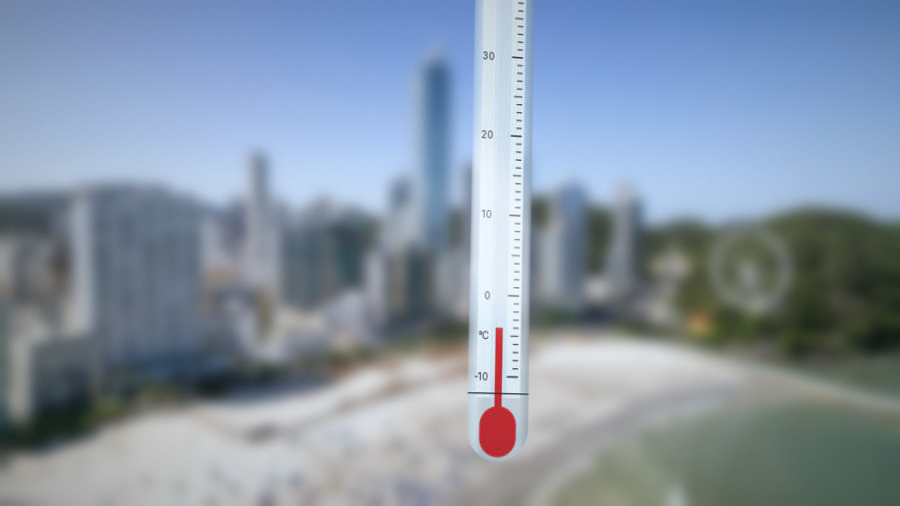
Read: -4 (°C)
